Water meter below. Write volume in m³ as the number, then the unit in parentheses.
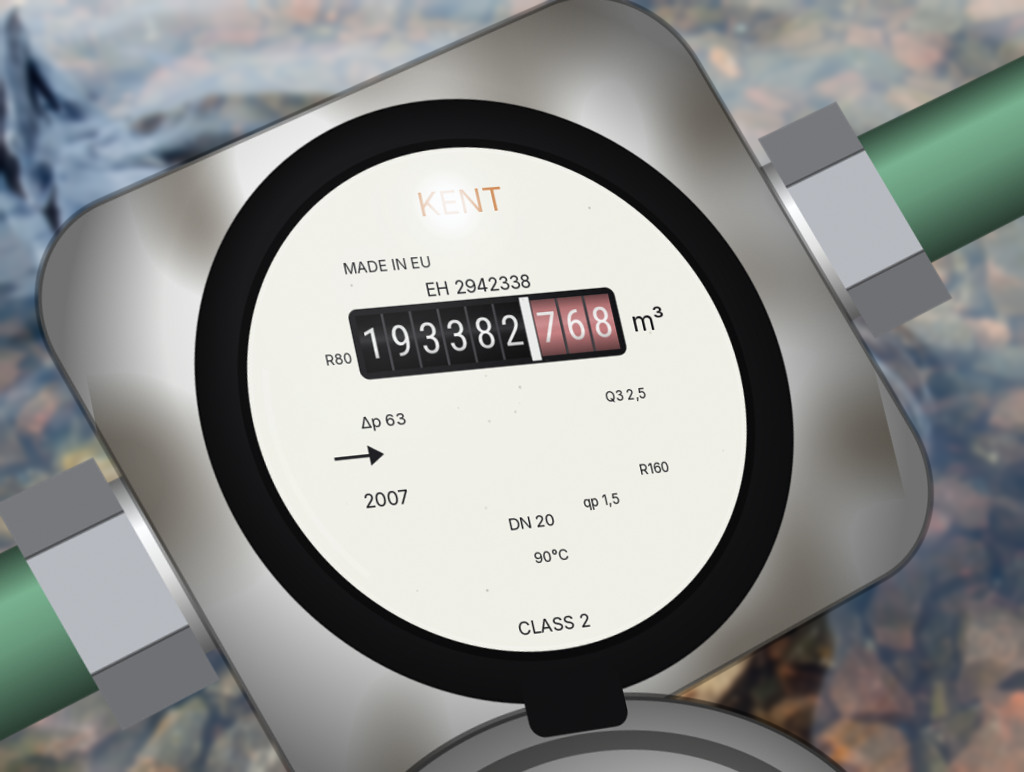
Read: 193382.768 (m³)
